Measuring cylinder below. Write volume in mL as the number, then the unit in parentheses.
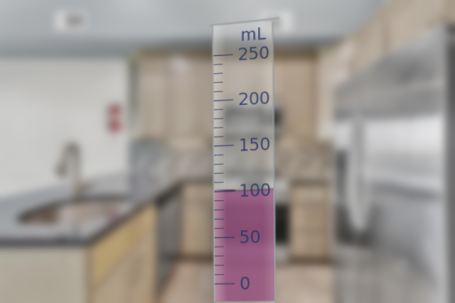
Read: 100 (mL)
